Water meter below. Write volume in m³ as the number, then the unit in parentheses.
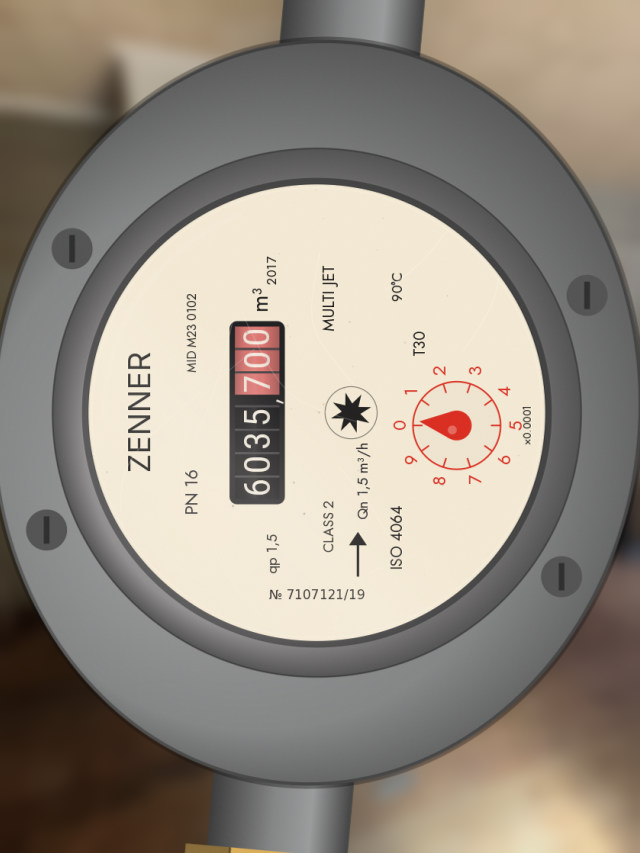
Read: 6035.7000 (m³)
